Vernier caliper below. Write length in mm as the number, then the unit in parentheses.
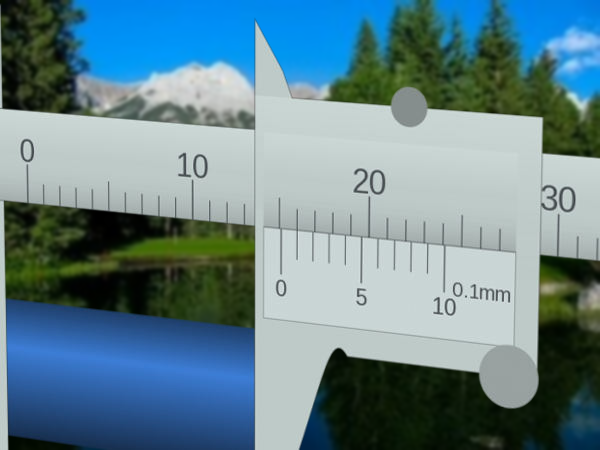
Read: 15.1 (mm)
